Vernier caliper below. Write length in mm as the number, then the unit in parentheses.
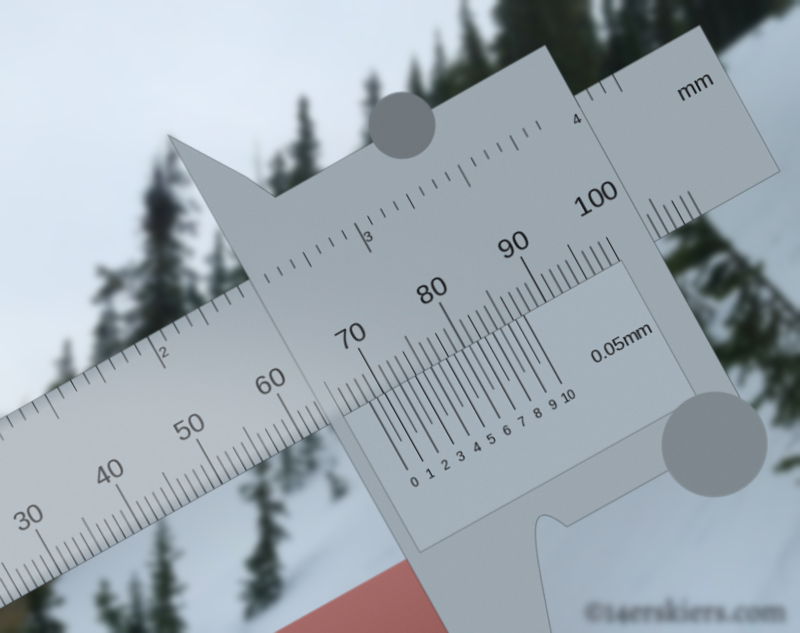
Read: 68.2 (mm)
